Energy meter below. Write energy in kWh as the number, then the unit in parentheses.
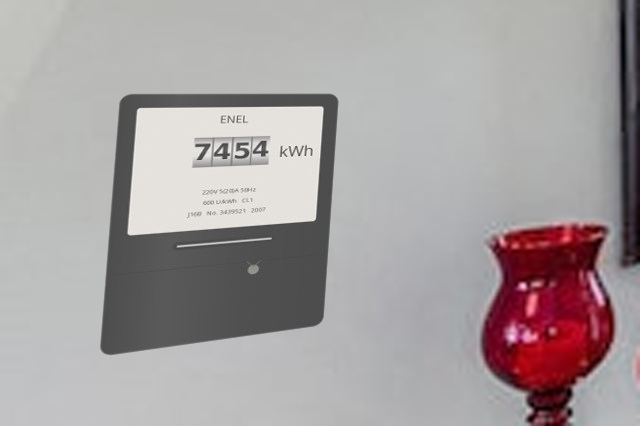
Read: 7454 (kWh)
